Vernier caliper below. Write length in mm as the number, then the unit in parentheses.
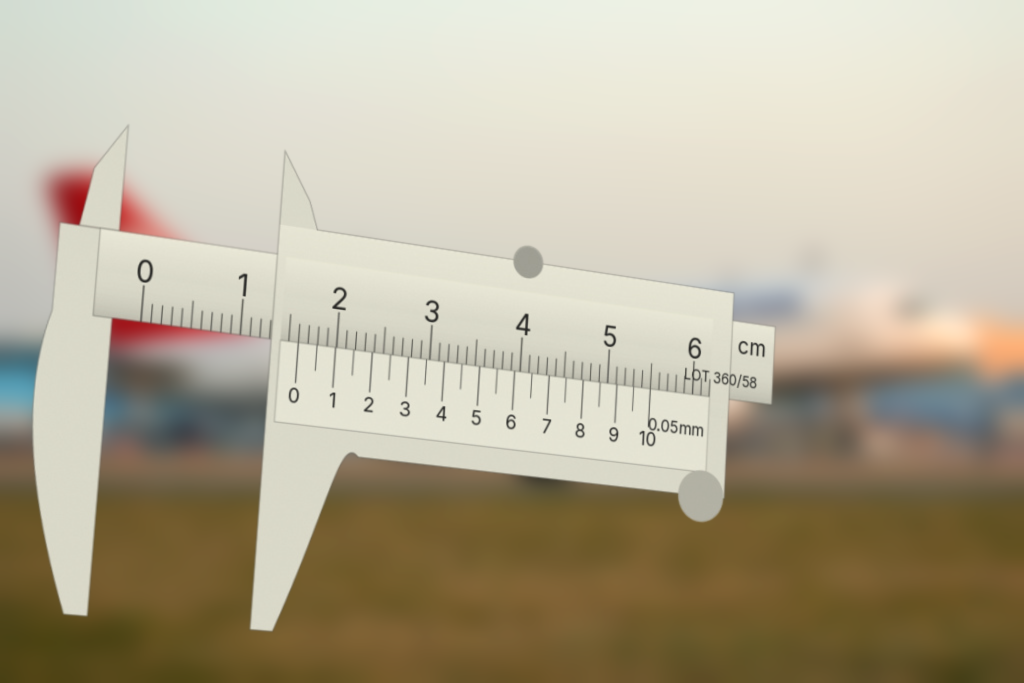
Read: 16.0 (mm)
